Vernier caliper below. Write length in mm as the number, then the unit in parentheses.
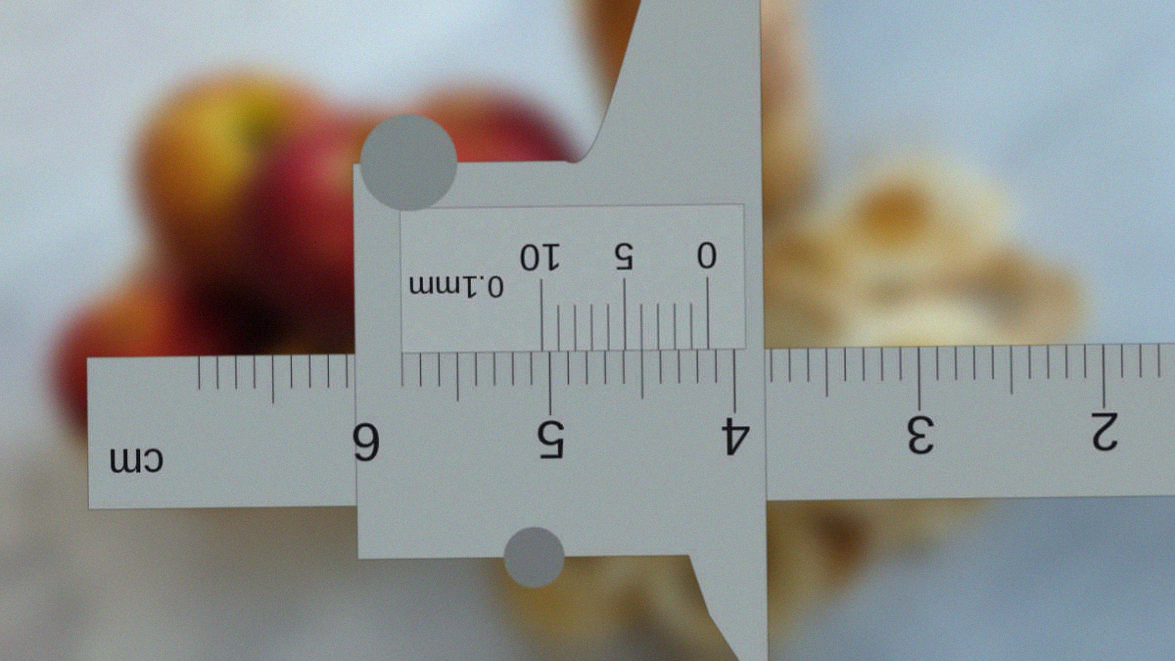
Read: 41.4 (mm)
